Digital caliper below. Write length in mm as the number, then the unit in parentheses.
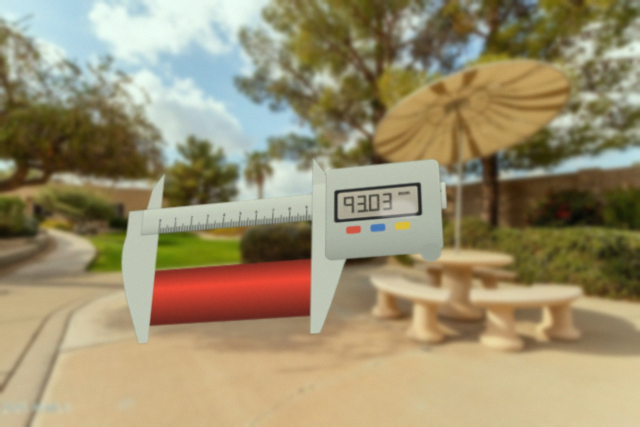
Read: 93.03 (mm)
